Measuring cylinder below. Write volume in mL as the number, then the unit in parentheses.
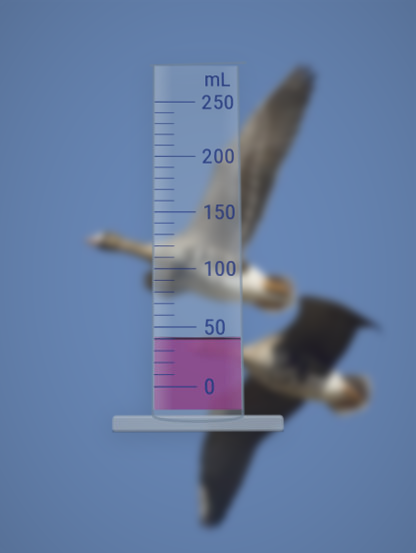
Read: 40 (mL)
